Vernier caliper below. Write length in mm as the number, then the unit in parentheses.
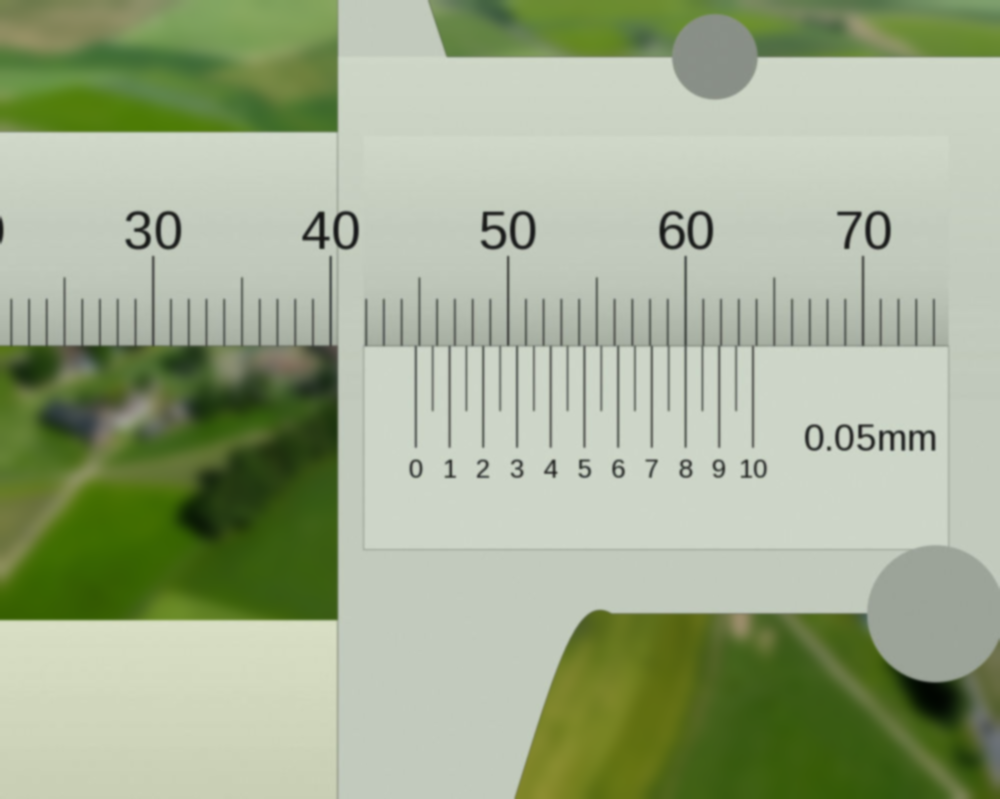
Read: 44.8 (mm)
